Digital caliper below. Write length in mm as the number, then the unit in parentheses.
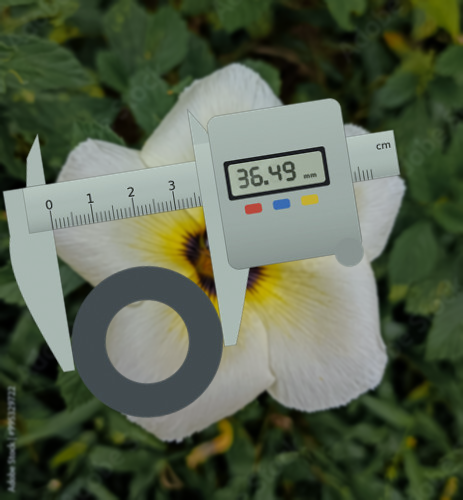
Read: 36.49 (mm)
